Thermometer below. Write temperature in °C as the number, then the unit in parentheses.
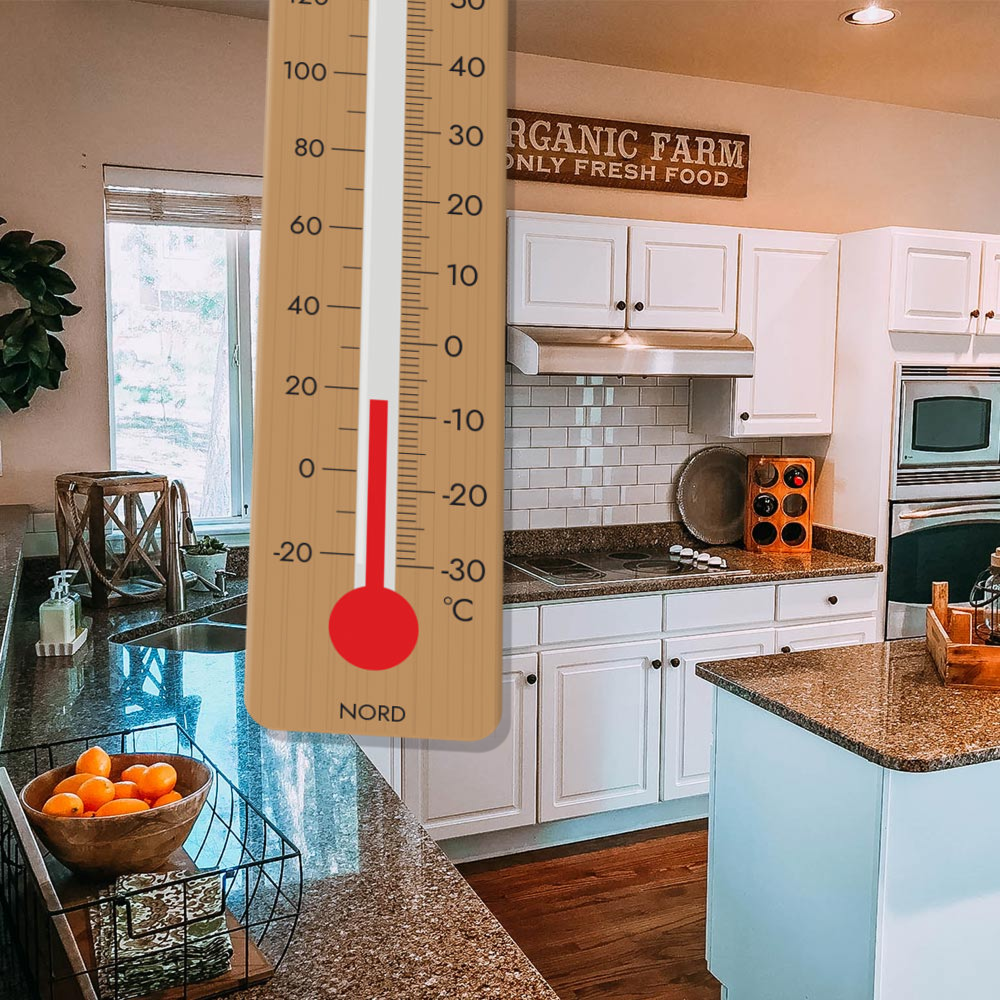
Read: -8 (°C)
